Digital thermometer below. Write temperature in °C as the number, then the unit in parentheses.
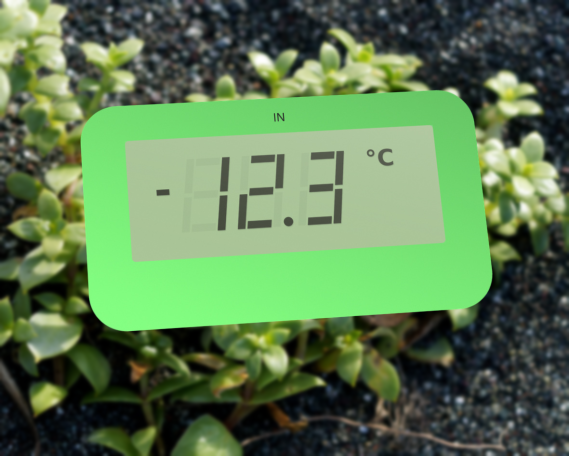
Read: -12.3 (°C)
